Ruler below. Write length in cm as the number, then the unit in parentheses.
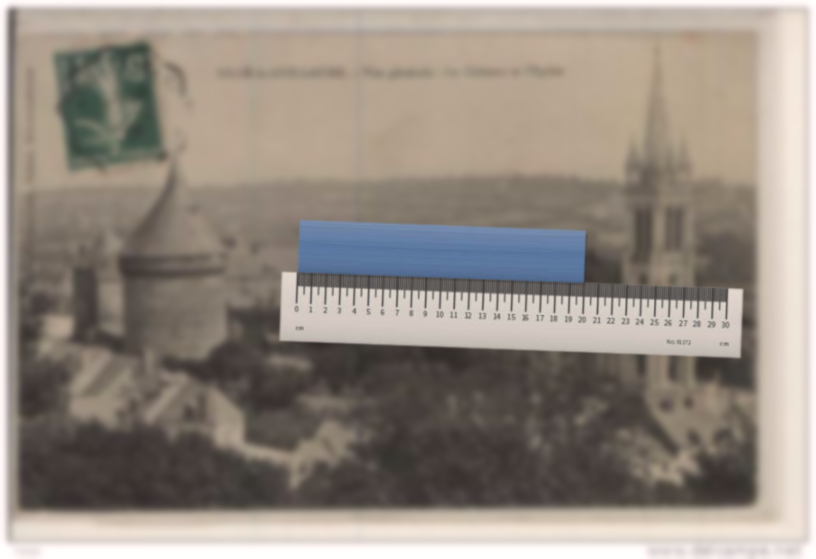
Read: 20 (cm)
